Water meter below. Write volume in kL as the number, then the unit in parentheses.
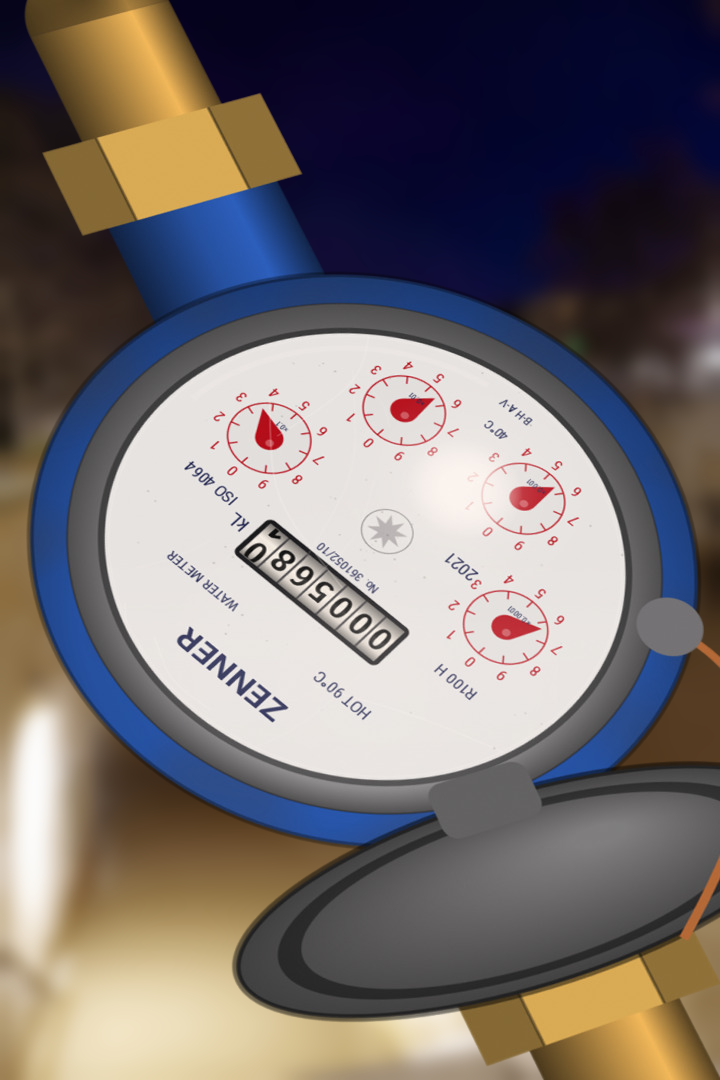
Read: 5680.3556 (kL)
